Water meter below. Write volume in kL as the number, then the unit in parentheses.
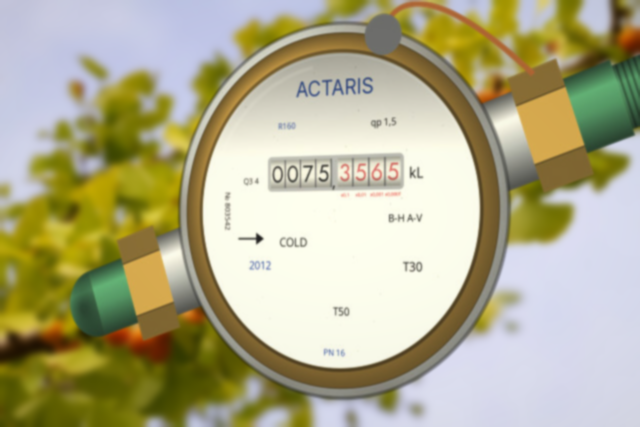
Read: 75.3565 (kL)
